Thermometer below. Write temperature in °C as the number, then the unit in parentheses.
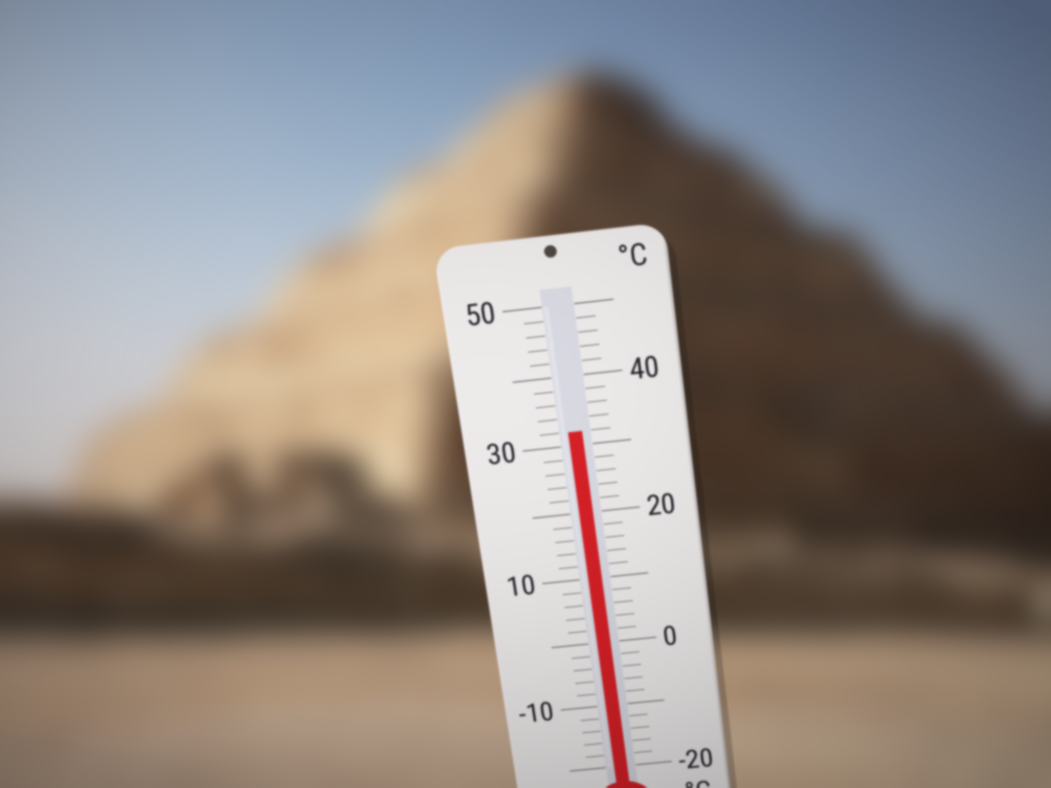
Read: 32 (°C)
